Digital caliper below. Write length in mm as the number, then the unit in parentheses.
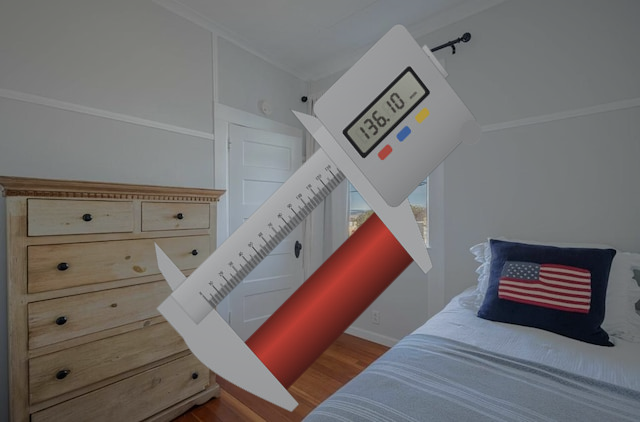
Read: 136.10 (mm)
